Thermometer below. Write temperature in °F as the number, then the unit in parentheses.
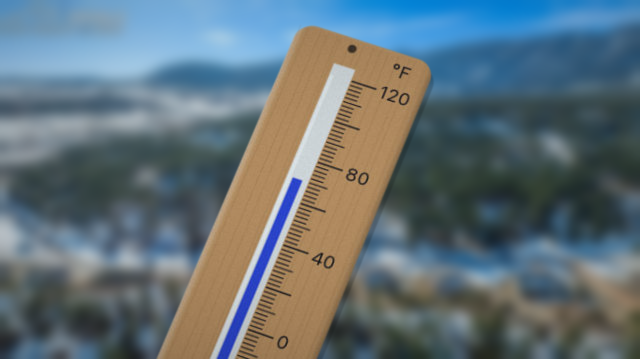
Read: 70 (°F)
